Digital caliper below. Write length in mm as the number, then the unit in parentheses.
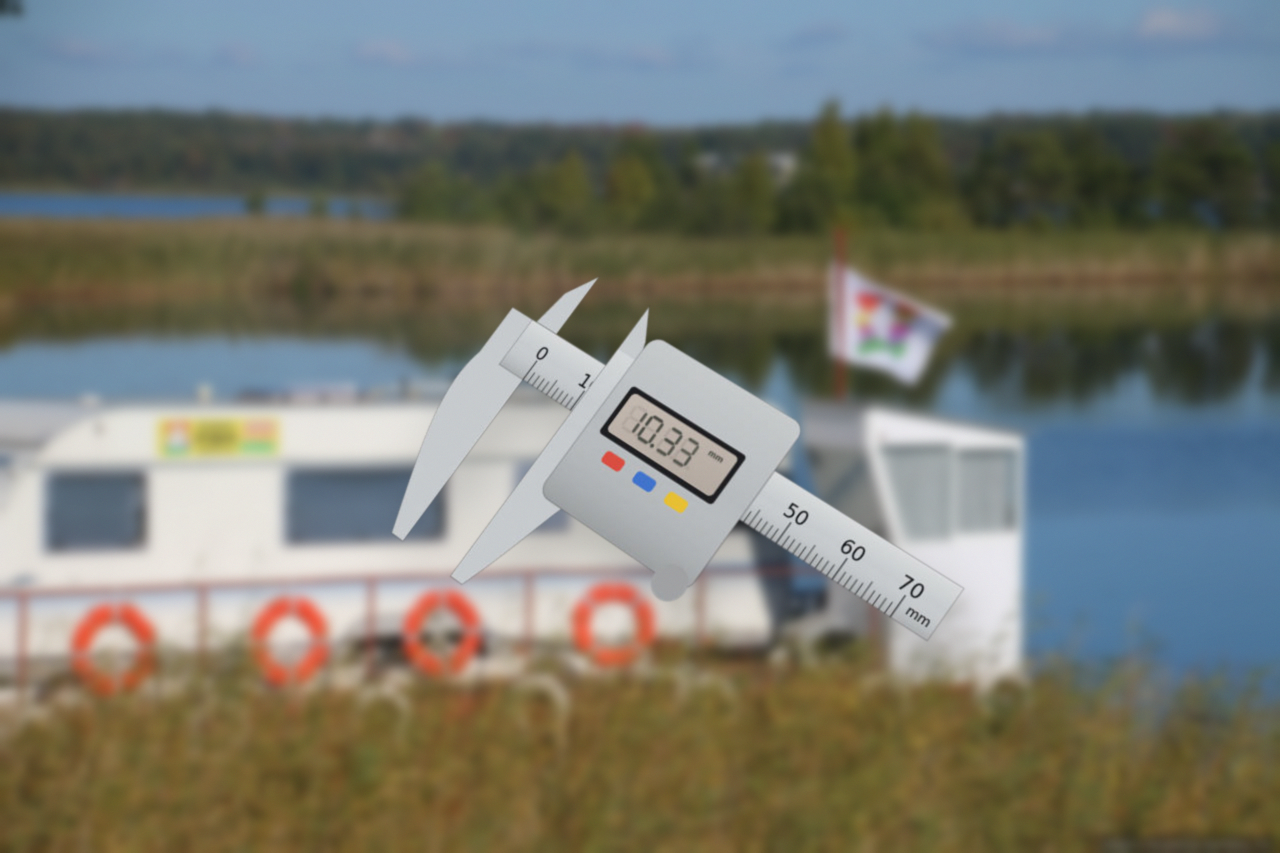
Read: 10.33 (mm)
